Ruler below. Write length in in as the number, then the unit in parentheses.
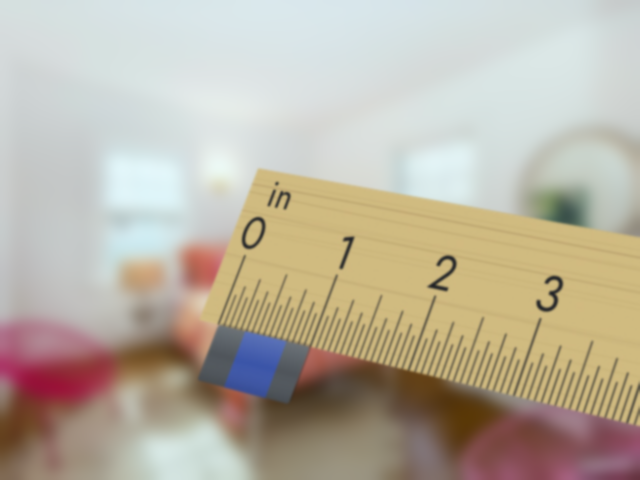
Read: 1 (in)
